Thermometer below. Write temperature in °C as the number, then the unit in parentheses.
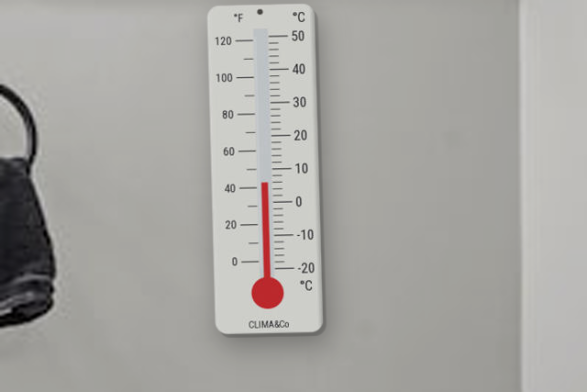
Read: 6 (°C)
